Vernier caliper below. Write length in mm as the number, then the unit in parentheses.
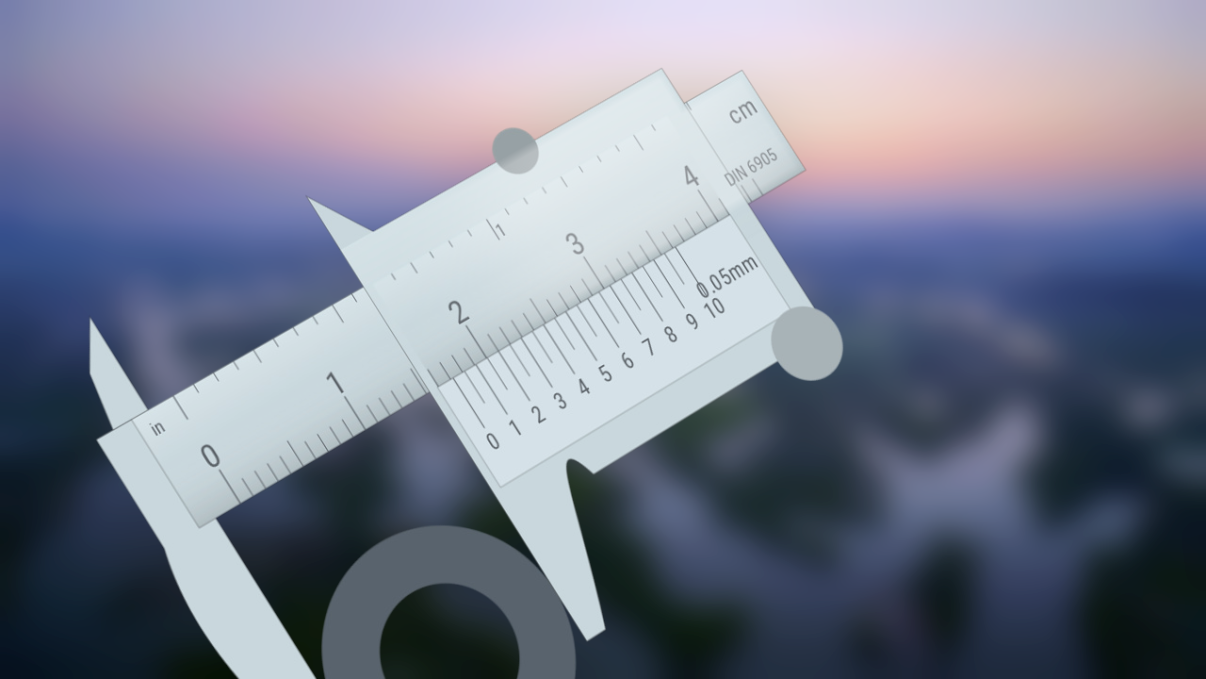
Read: 17.2 (mm)
